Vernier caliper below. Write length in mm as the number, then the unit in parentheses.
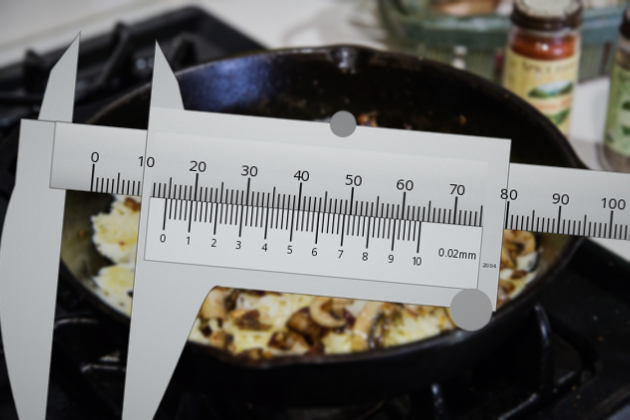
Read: 14.5 (mm)
